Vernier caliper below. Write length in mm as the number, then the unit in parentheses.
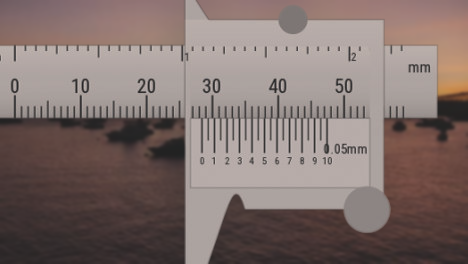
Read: 28.4 (mm)
